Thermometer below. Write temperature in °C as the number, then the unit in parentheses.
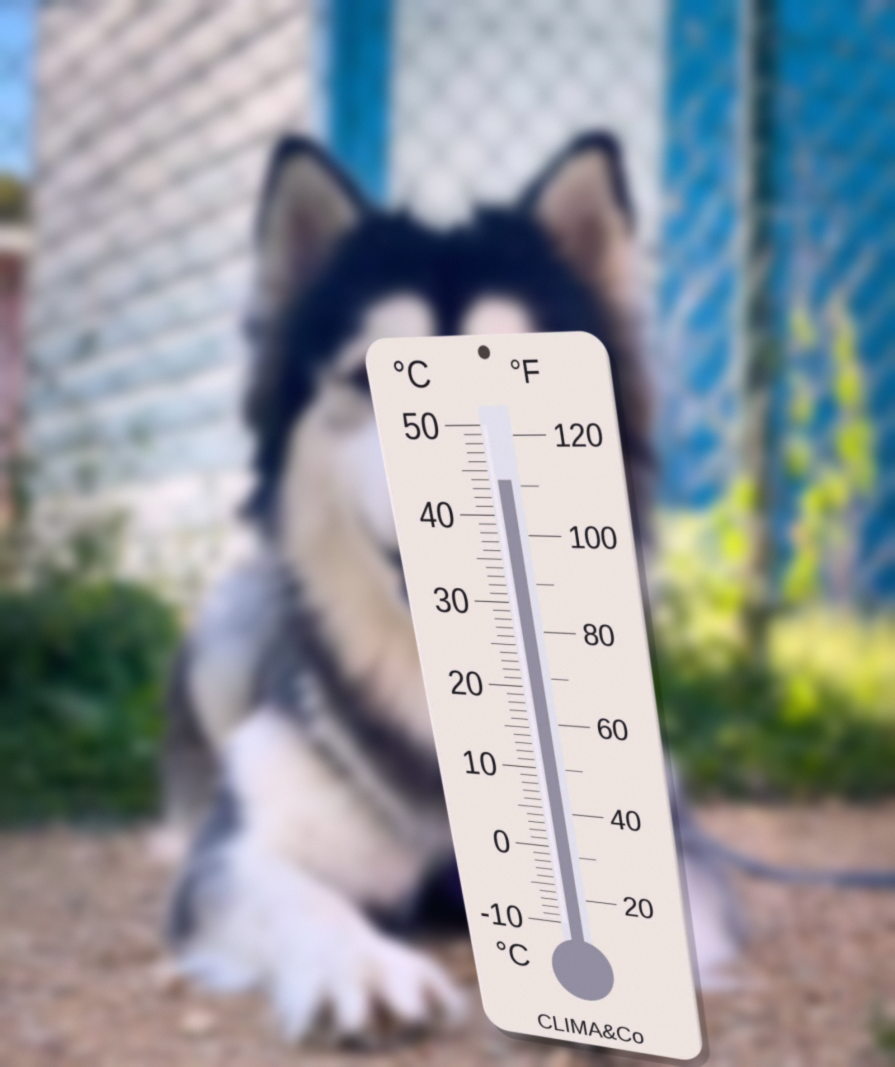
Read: 44 (°C)
